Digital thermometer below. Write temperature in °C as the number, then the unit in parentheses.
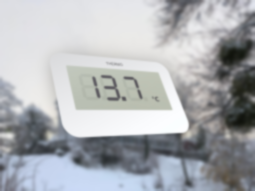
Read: 13.7 (°C)
